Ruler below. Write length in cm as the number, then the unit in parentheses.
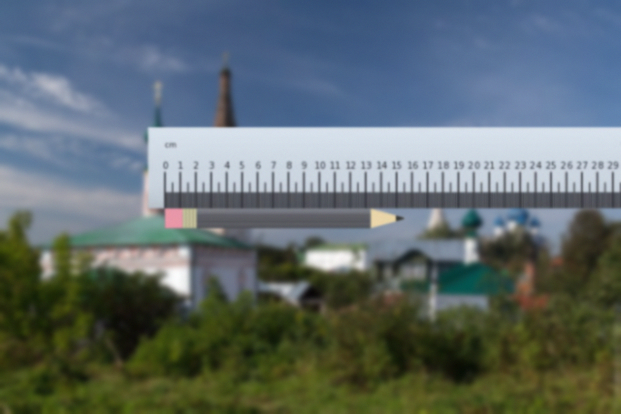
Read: 15.5 (cm)
